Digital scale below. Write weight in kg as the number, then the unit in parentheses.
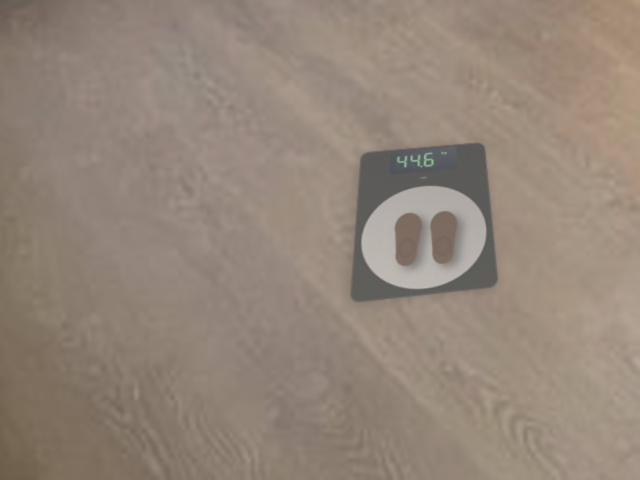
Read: 44.6 (kg)
